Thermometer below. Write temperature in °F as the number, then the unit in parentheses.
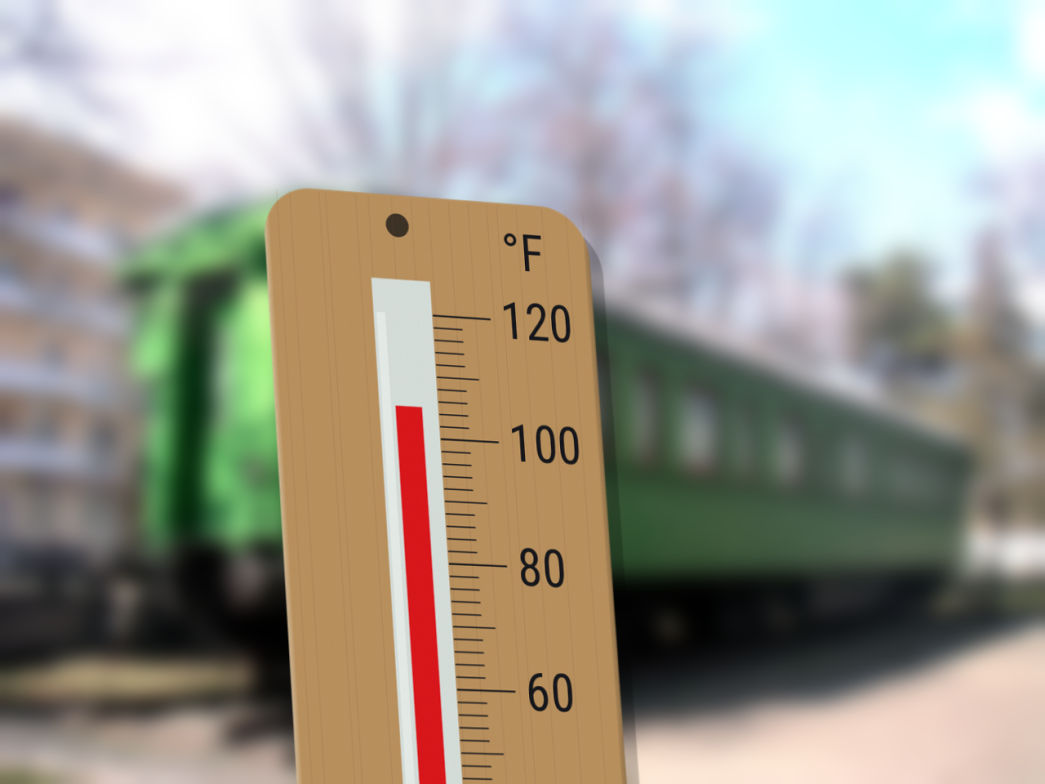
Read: 105 (°F)
